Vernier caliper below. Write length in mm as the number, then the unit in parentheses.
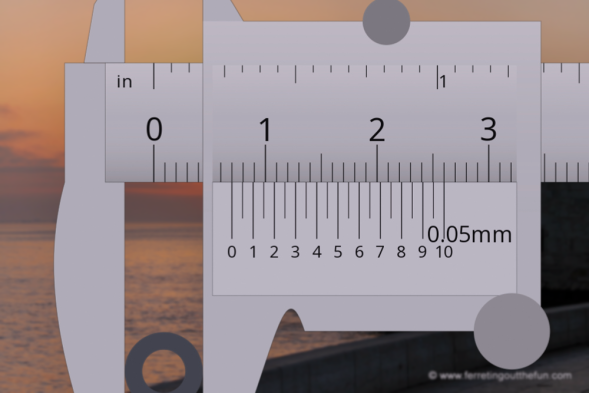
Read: 7.0 (mm)
